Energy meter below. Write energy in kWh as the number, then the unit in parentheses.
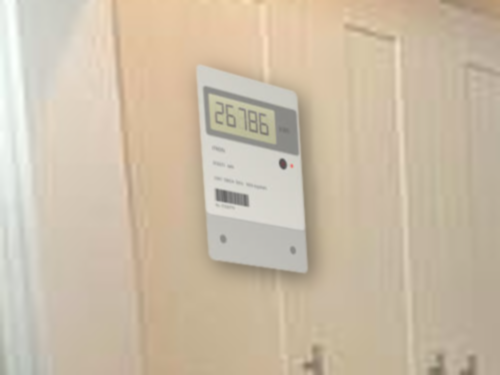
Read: 26786 (kWh)
